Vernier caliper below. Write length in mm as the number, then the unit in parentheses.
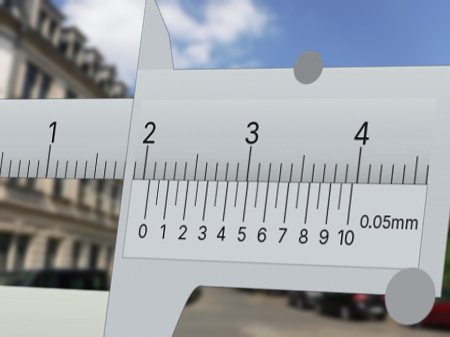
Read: 20.6 (mm)
